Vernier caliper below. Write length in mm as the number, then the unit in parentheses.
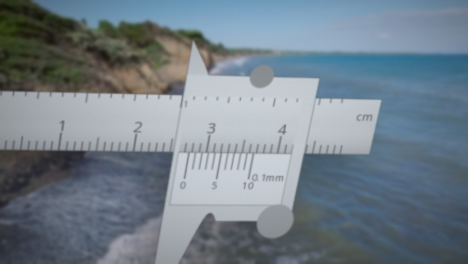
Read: 27.6 (mm)
